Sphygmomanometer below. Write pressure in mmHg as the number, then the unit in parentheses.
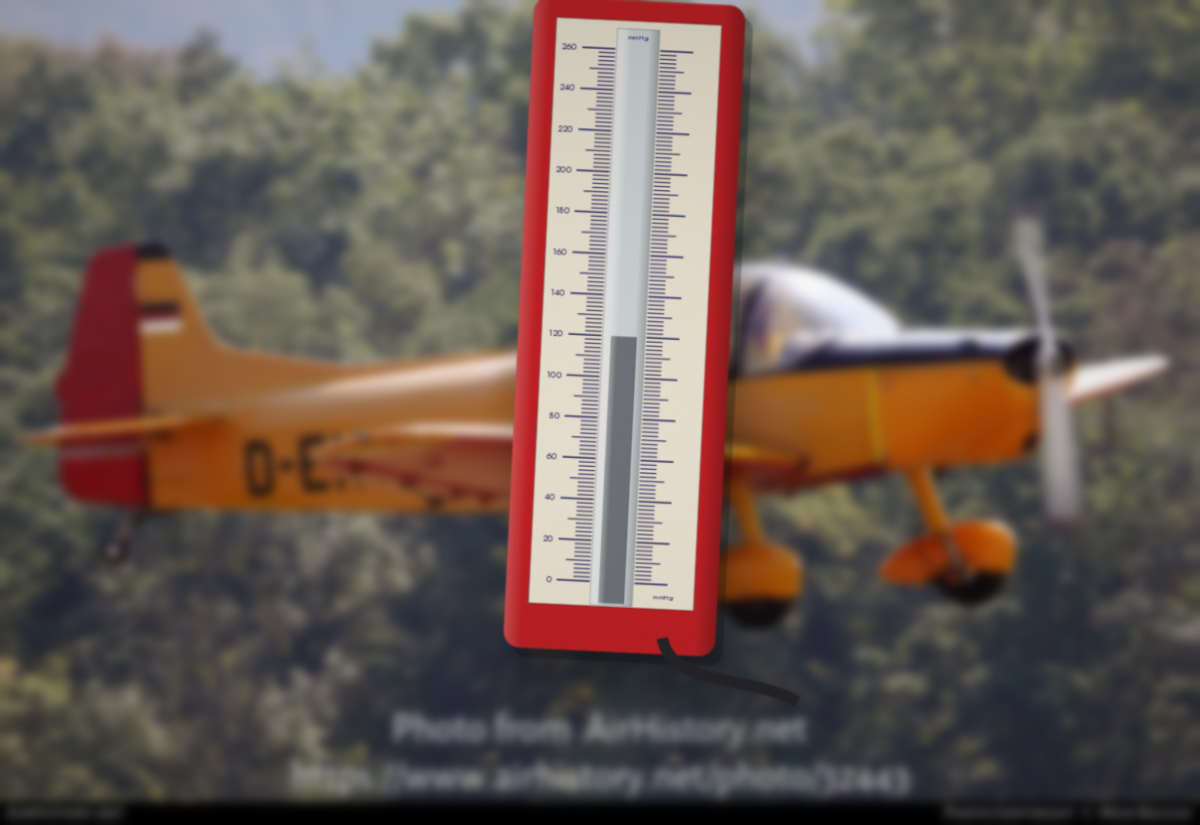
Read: 120 (mmHg)
